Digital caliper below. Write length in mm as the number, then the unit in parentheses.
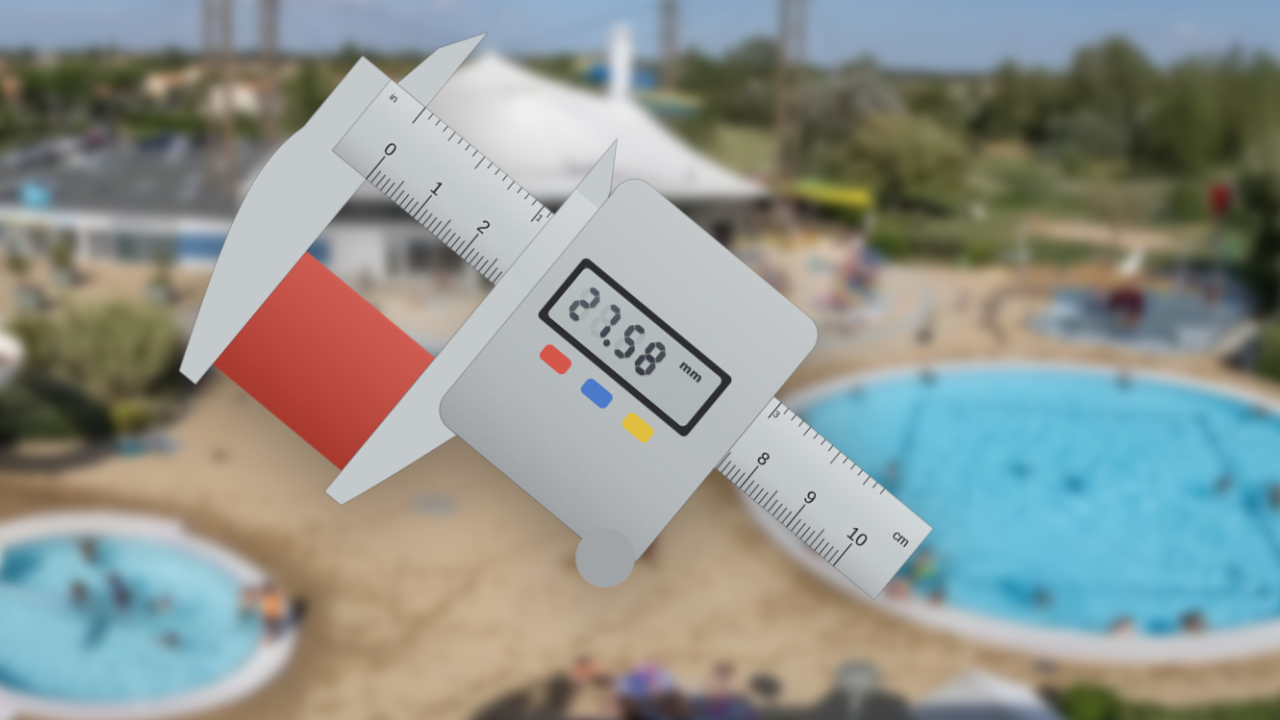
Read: 27.58 (mm)
